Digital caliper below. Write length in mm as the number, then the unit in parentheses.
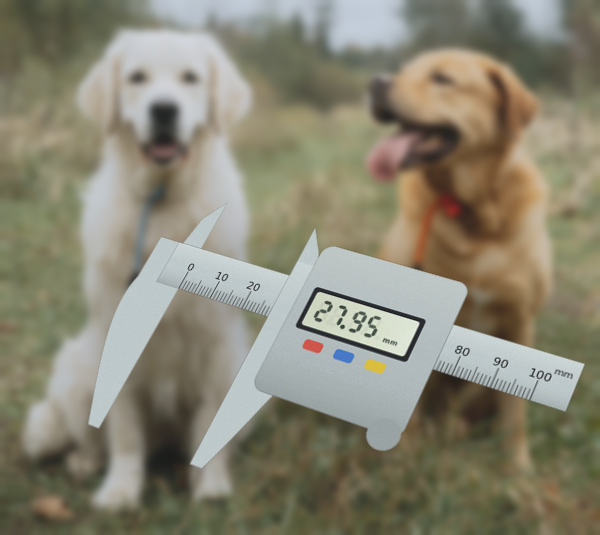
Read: 27.95 (mm)
